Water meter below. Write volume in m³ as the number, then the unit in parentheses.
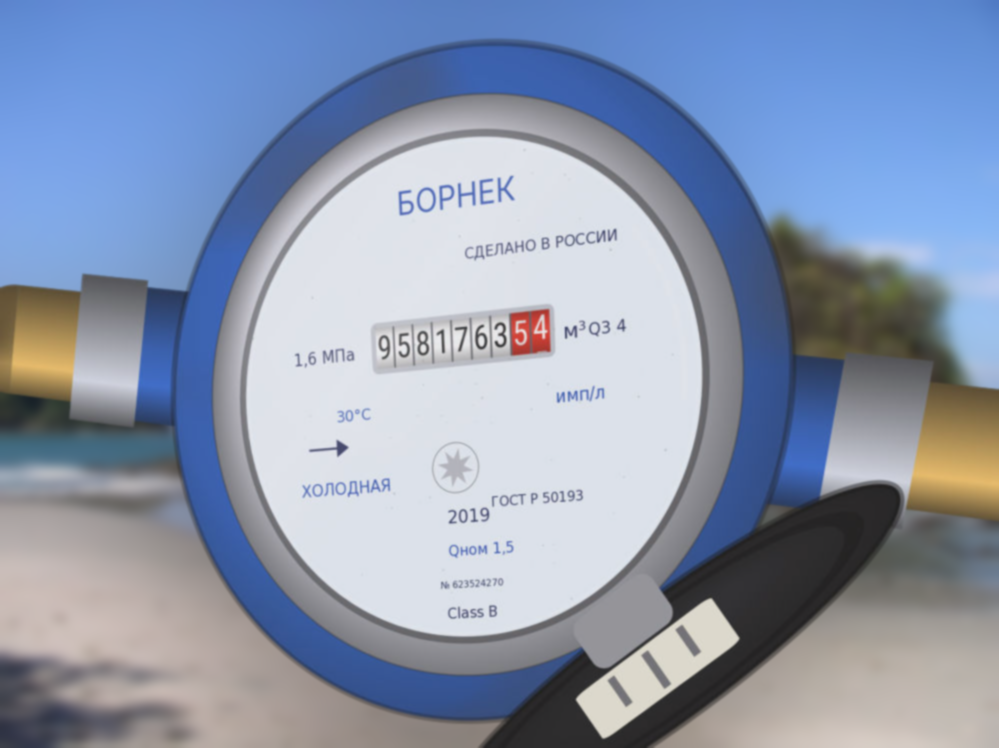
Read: 9581763.54 (m³)
